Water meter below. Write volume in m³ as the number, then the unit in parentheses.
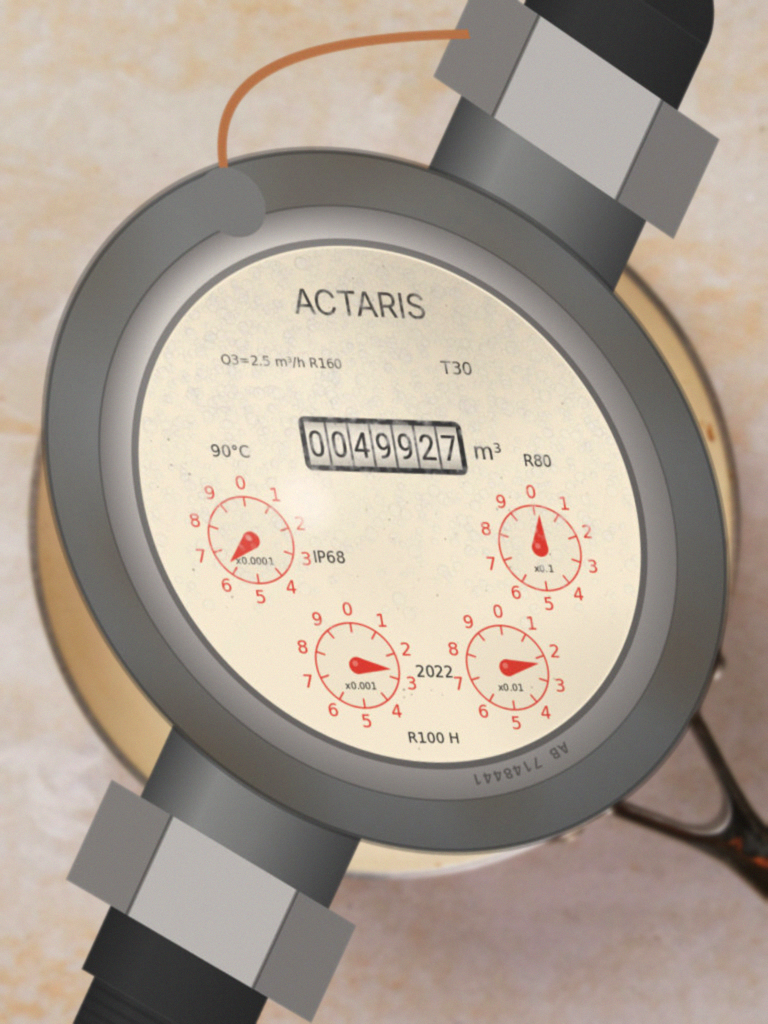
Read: 49927.0226 (m³)
